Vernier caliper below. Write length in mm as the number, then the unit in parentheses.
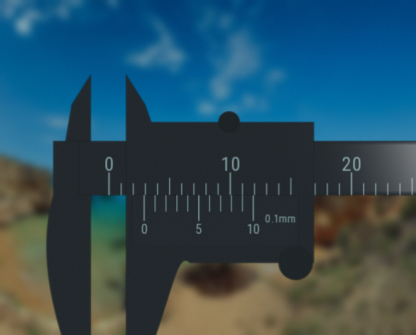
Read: 2.9 (mm)
